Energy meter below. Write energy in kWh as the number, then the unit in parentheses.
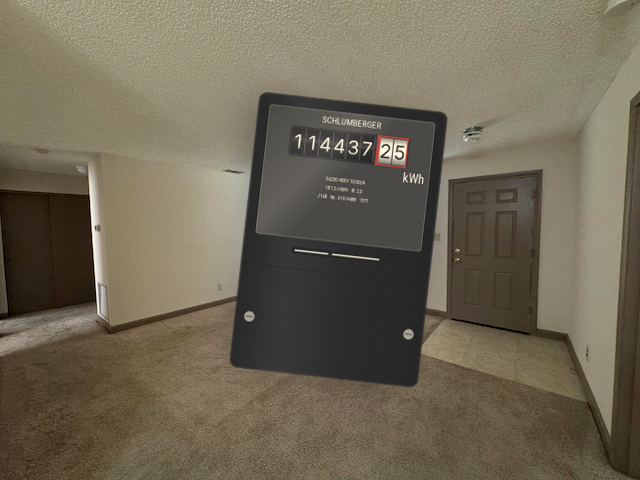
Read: 114437.25 (kWh)
